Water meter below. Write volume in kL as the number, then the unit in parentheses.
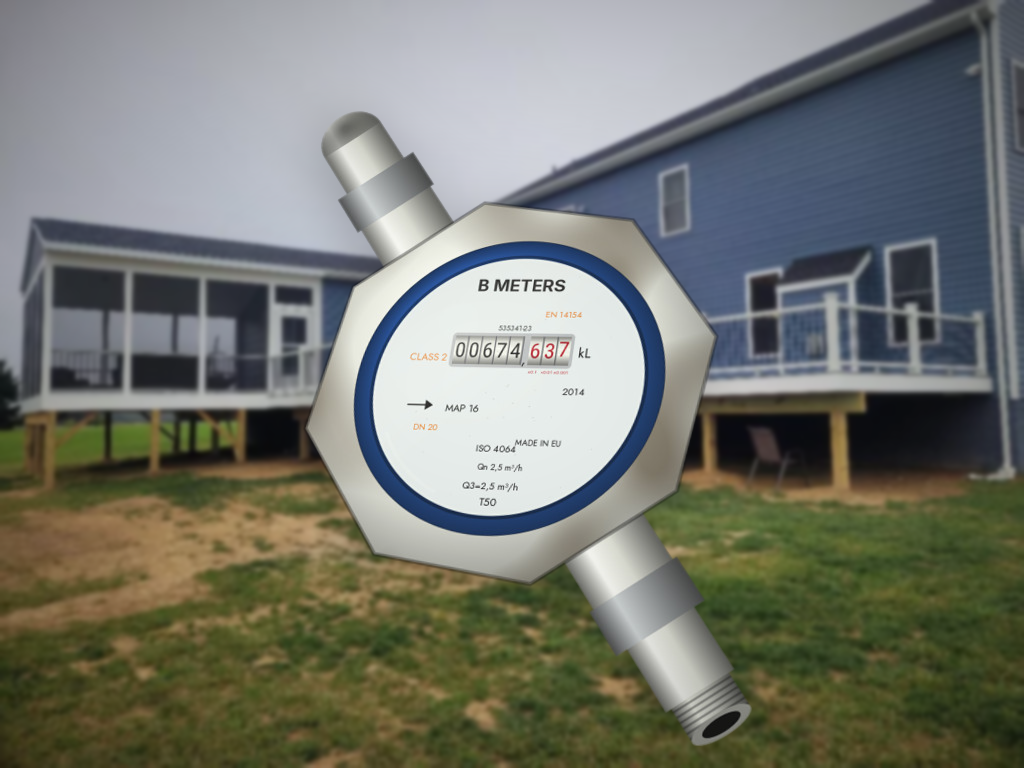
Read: 674.637 (kL)
